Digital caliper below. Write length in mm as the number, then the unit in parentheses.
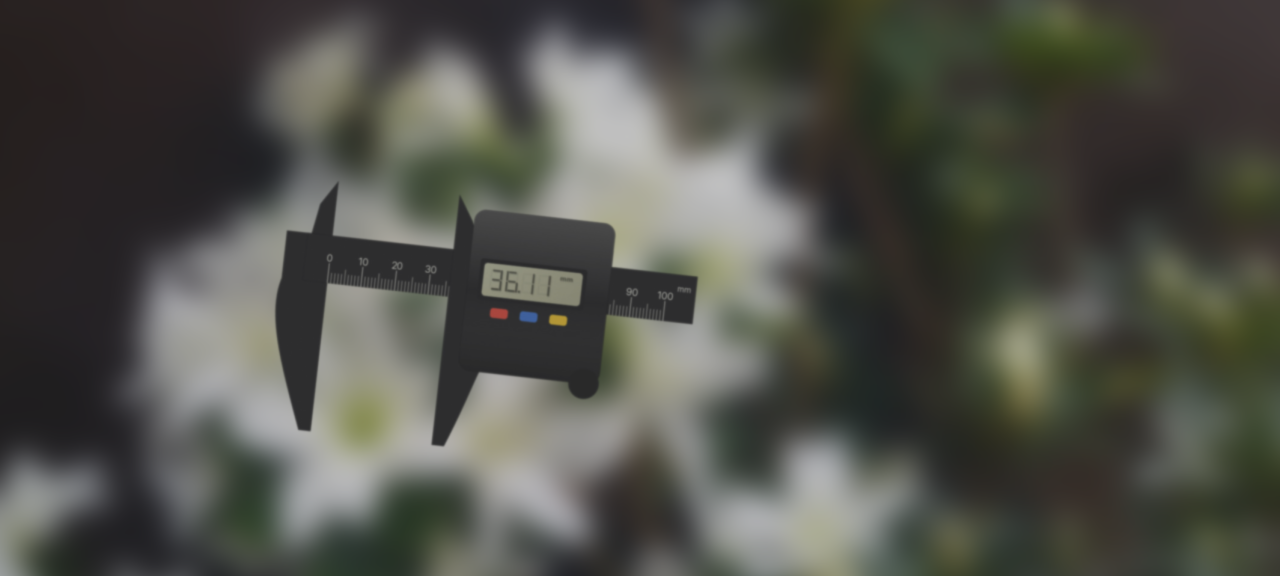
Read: 36.11 (mm)
